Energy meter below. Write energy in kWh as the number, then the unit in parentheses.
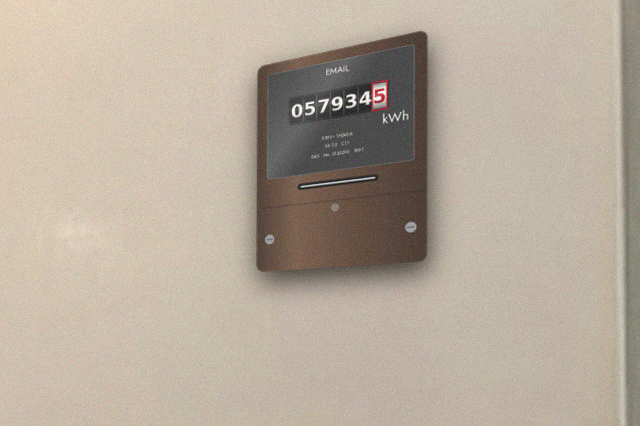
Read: 57934.5 (kWh)
